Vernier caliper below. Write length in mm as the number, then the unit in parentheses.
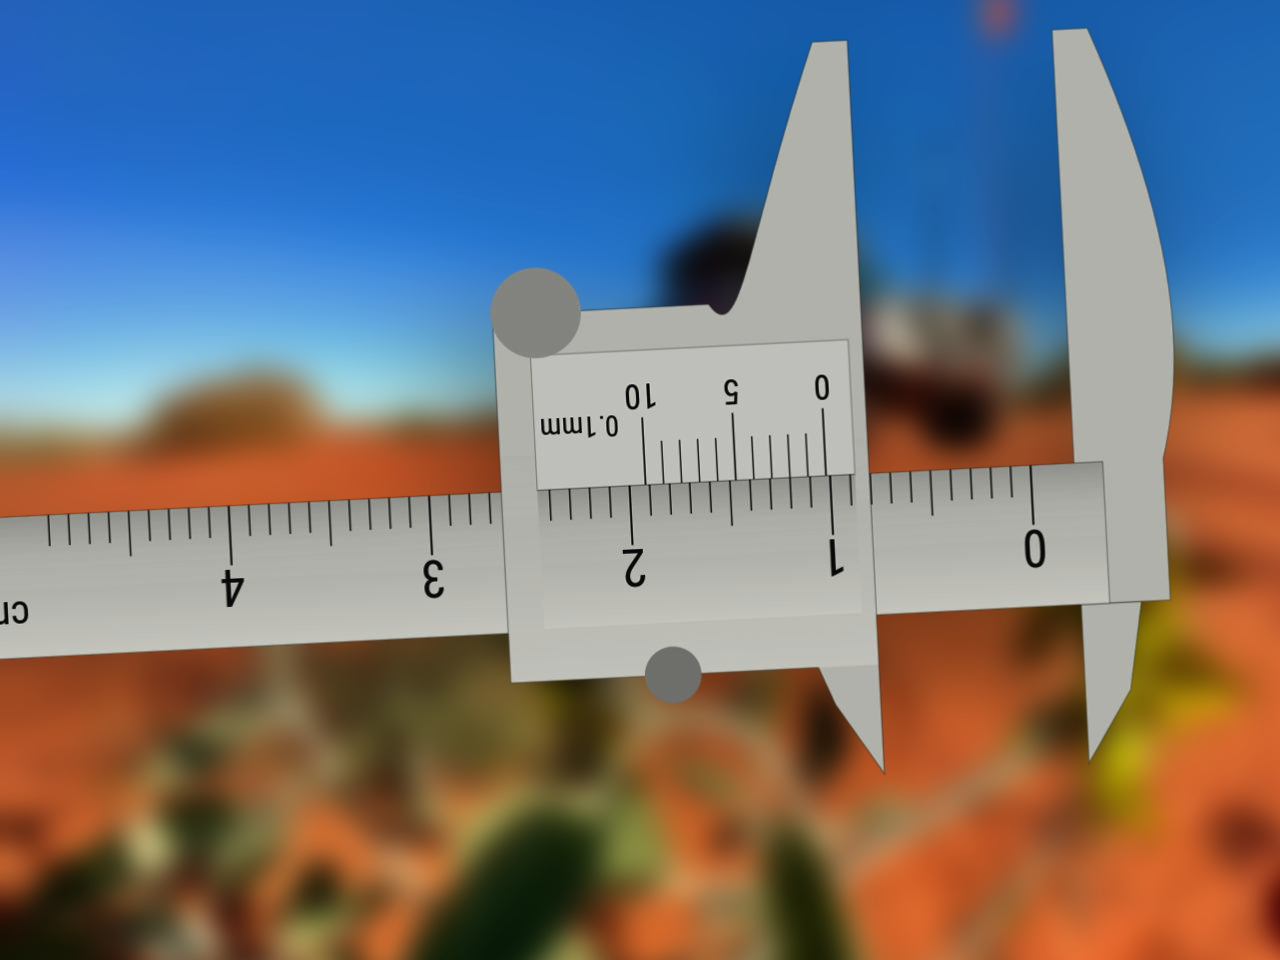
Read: 10.2 (mm)
